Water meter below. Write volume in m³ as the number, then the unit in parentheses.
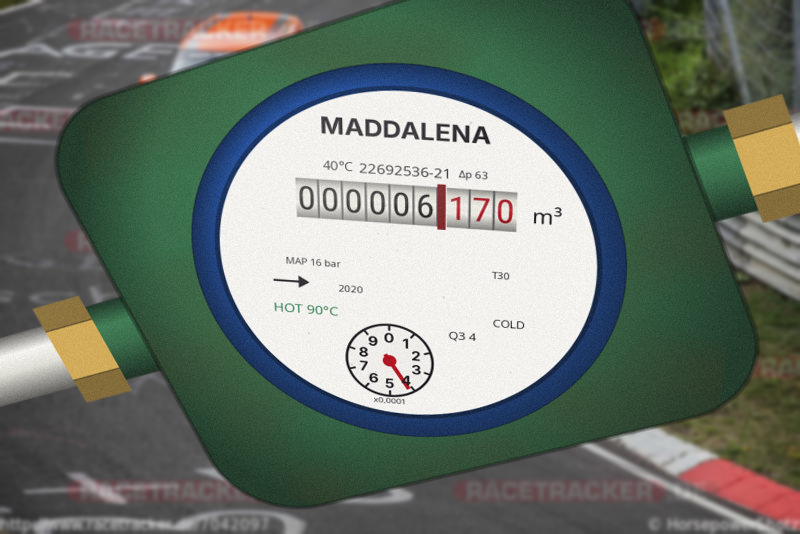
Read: 6.1704 (m³)
